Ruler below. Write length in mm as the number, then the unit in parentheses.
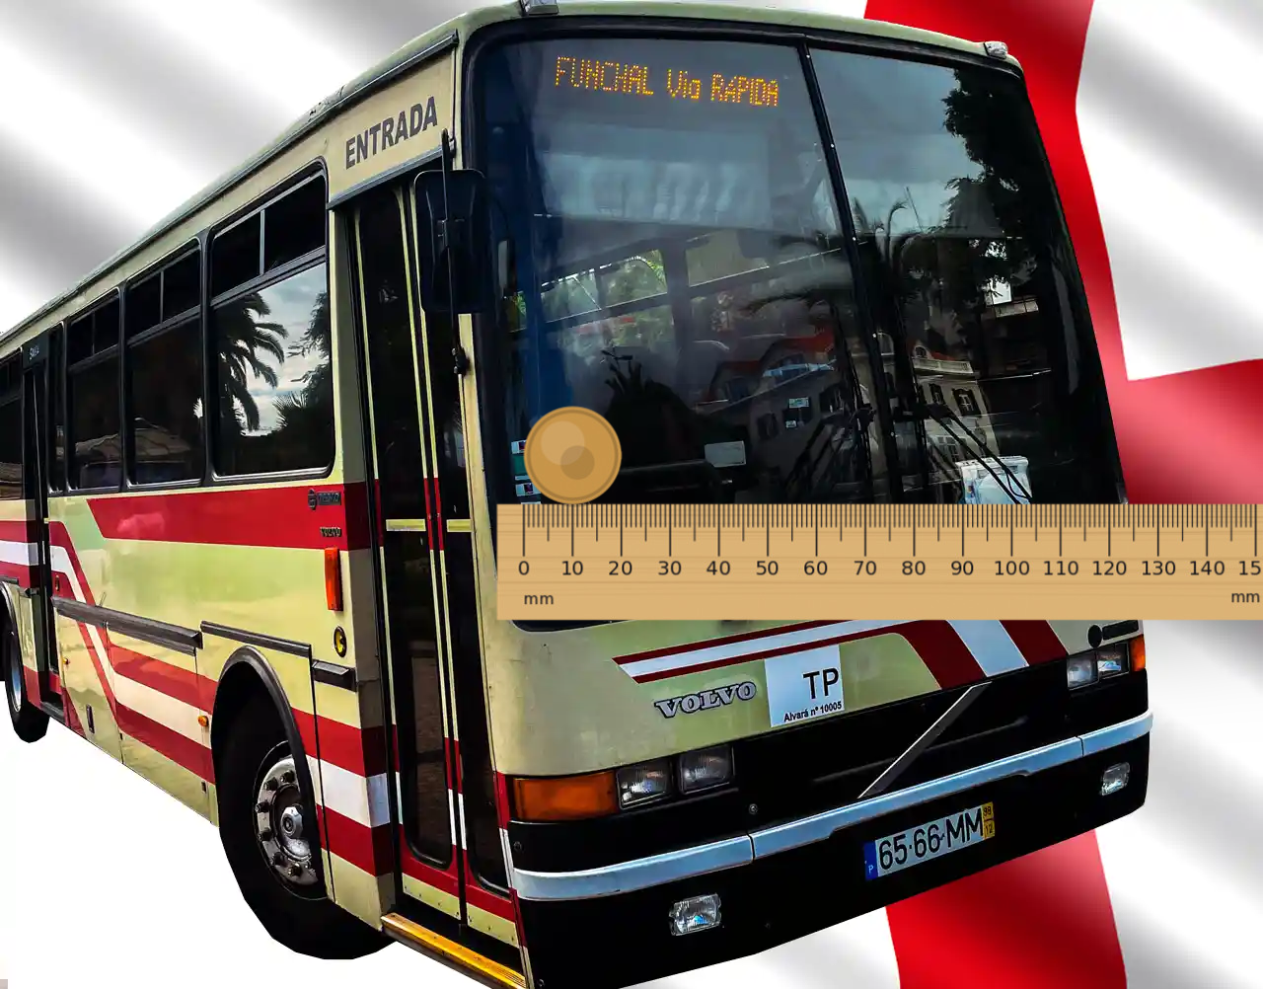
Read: 20 (mm)
